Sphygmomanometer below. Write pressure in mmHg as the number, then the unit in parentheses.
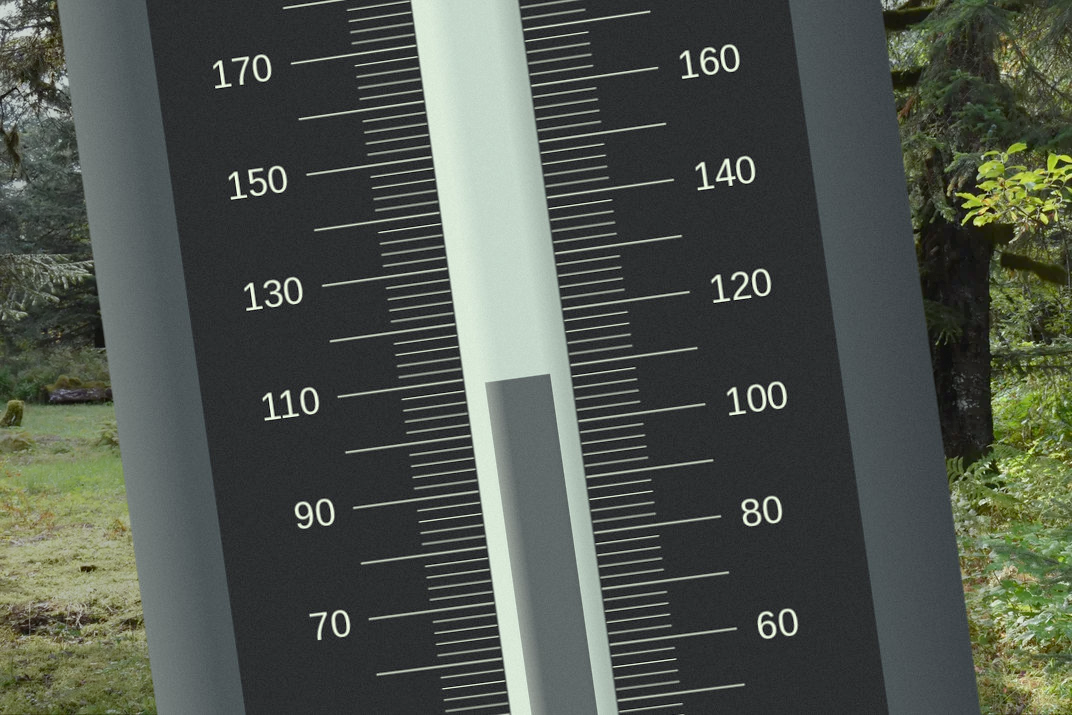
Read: 109 (mmHg)
